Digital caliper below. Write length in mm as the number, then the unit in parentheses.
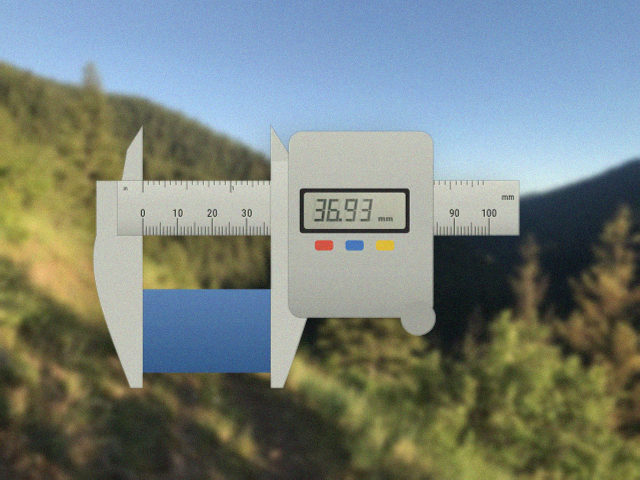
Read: 36.93 (mm)
